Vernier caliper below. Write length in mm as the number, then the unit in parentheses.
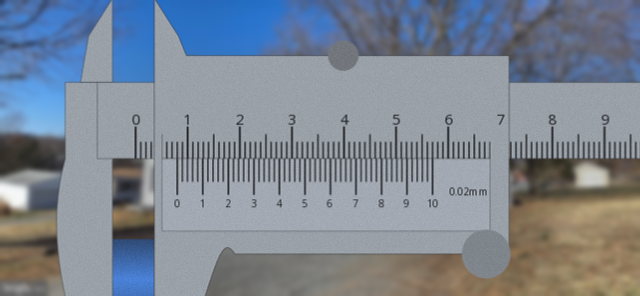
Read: 8.0 (mm)
